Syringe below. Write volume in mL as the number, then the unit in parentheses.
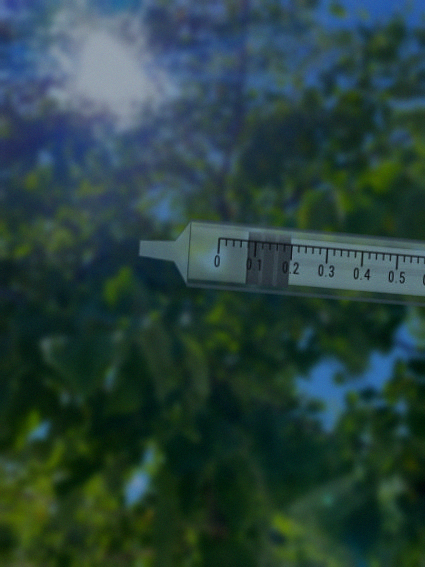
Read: 0.08 (mL)
